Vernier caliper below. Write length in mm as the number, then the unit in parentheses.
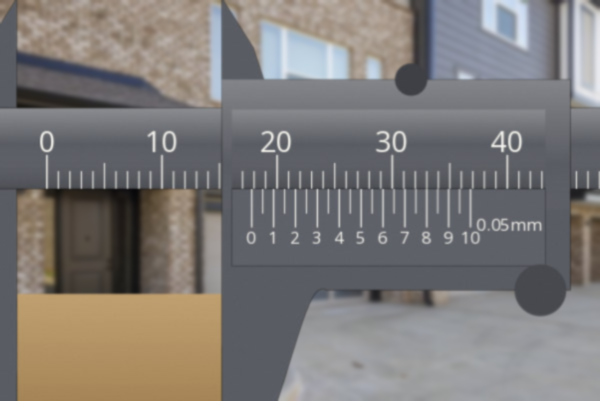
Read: 17.8 (mm)
